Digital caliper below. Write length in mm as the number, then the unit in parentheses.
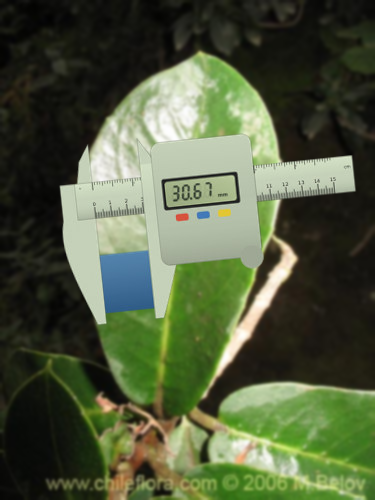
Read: 30.67 (mm)
